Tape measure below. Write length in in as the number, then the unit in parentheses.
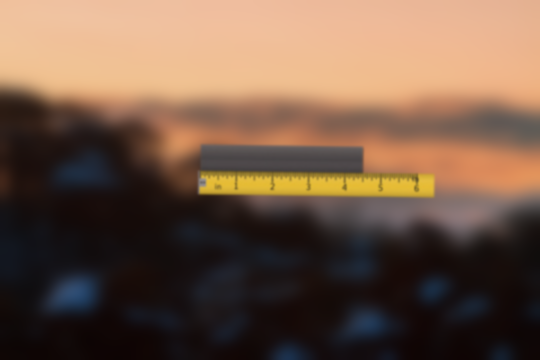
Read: 4.5 (in)
